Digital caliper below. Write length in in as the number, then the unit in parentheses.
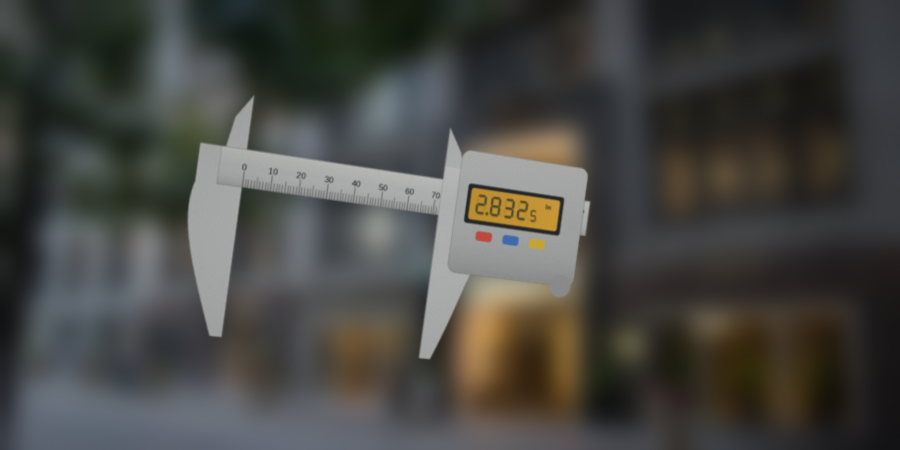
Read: 2.8325 (in)
